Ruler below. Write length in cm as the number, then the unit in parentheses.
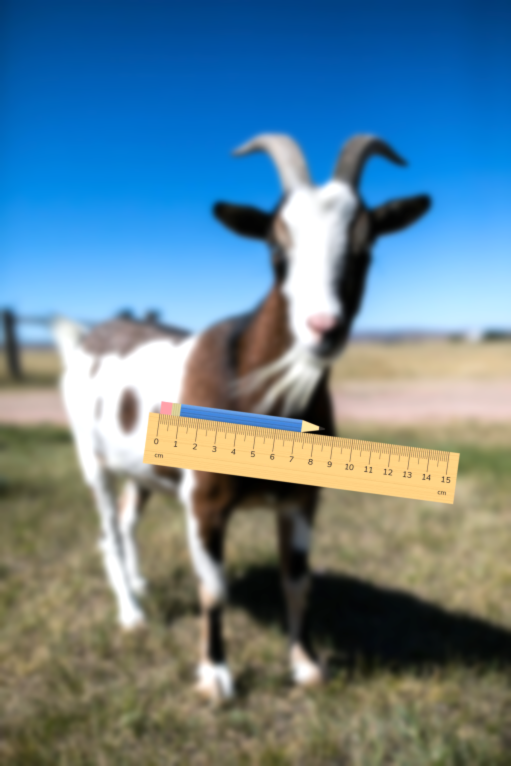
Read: 8.5 (cm)
